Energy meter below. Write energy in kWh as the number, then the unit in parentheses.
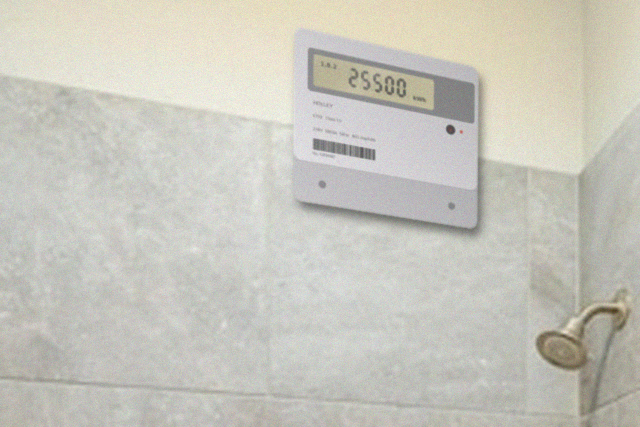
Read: 25500 (kWh)
